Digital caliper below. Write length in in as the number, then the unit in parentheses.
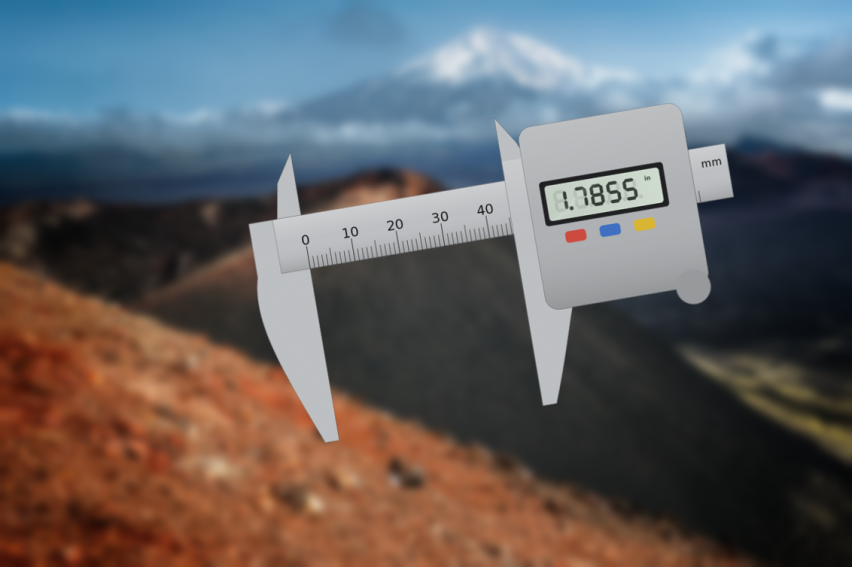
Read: 1.7855 (in)
